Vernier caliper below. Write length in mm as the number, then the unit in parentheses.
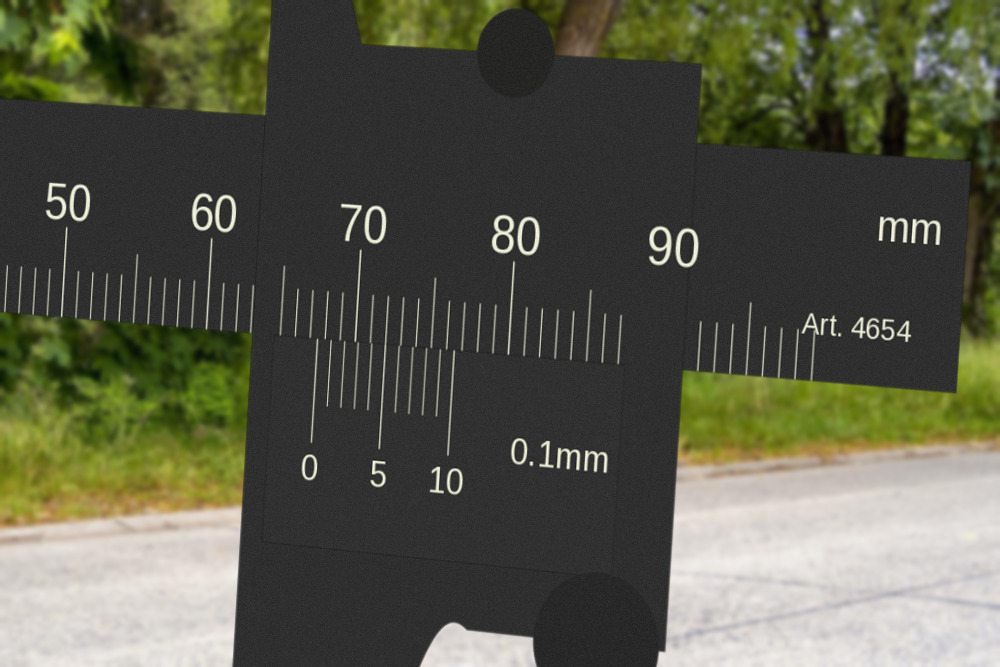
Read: 67.5 (mm)
